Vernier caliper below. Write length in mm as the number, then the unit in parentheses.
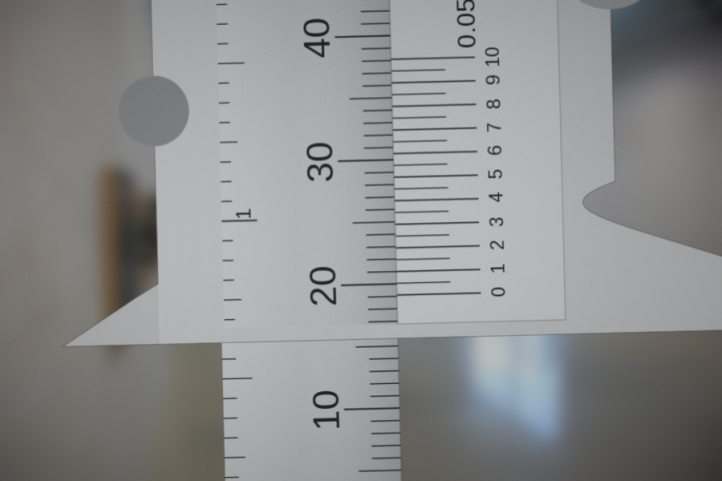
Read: 19.1 (mm)
